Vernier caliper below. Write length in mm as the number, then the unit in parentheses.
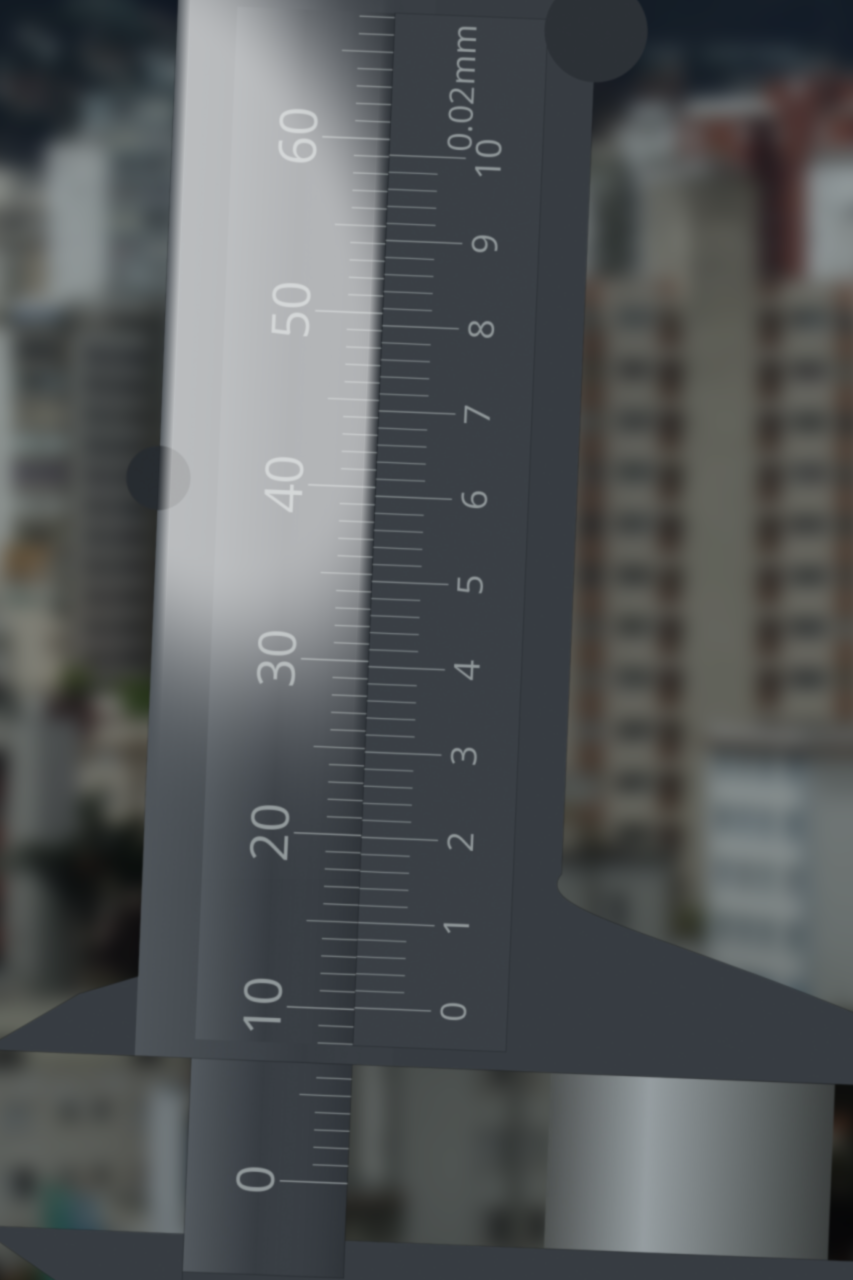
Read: 10.1 (mm)
